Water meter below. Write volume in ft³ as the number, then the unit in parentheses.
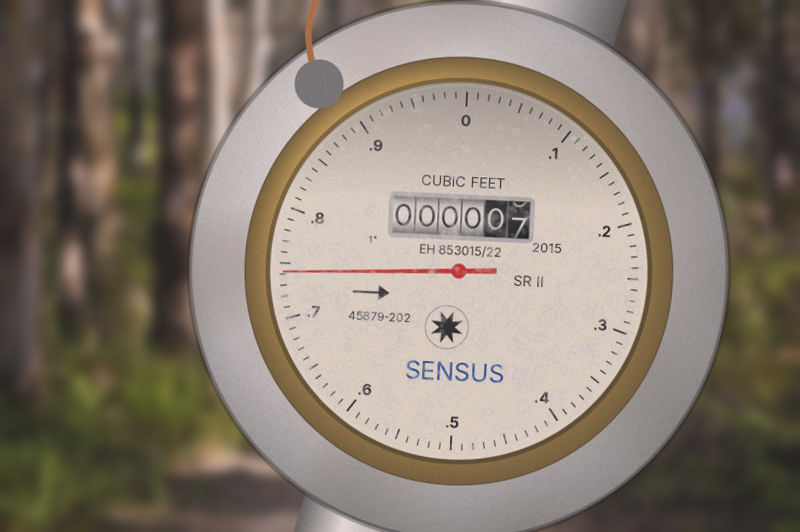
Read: 6.74 (ft³)
